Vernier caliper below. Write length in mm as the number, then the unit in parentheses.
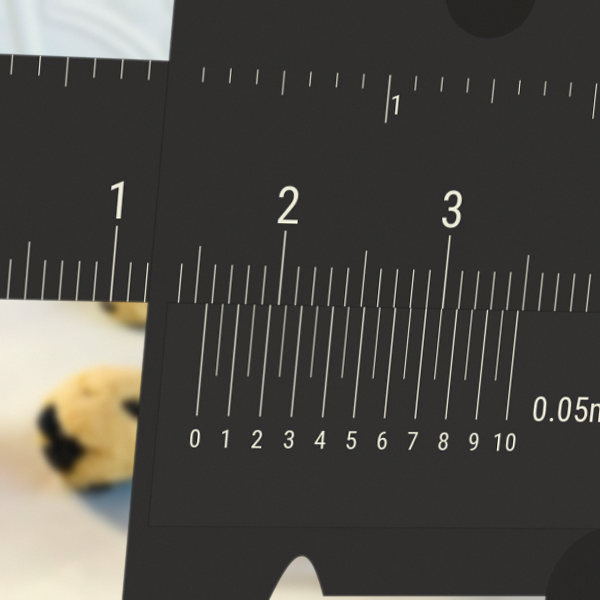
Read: 15.7 (mm)
